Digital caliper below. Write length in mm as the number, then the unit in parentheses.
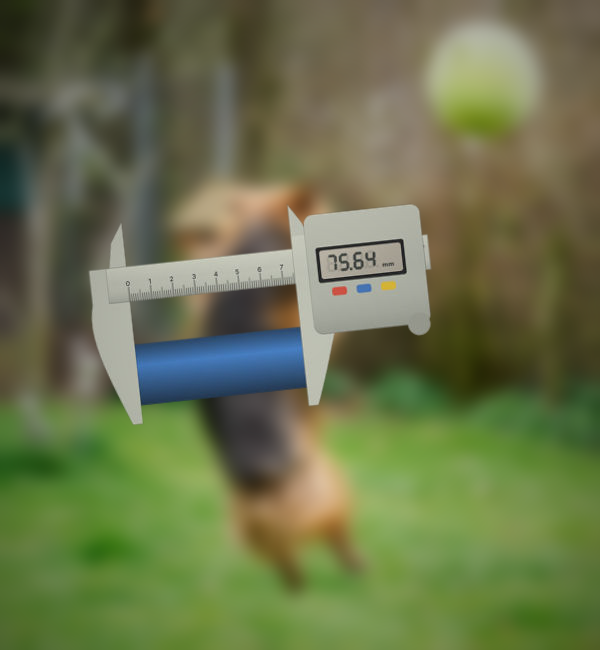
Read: 75.64 (mm)
